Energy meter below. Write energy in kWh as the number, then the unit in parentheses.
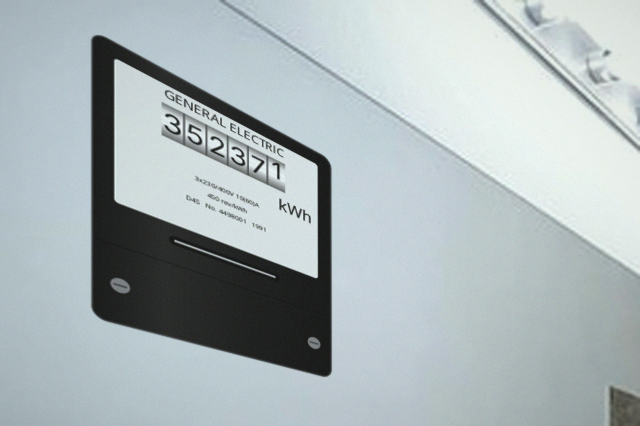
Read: 352371 (kWh)
